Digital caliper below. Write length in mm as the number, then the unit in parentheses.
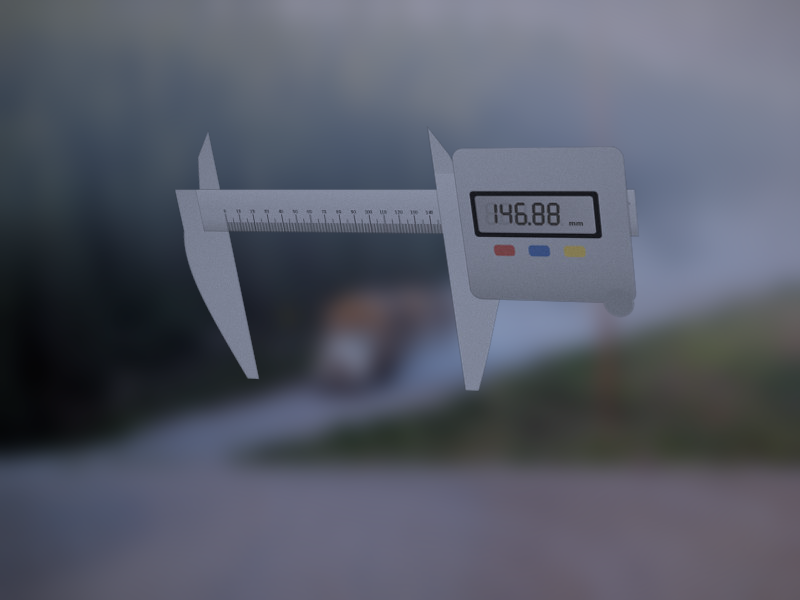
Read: 146.88 (mm)
